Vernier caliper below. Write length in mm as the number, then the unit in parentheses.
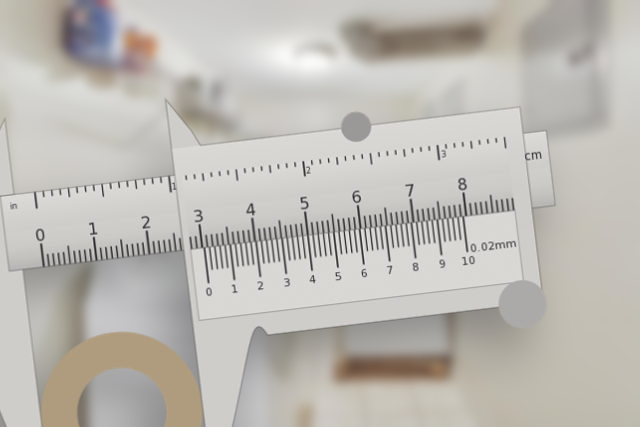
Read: 30.4 (mm)
